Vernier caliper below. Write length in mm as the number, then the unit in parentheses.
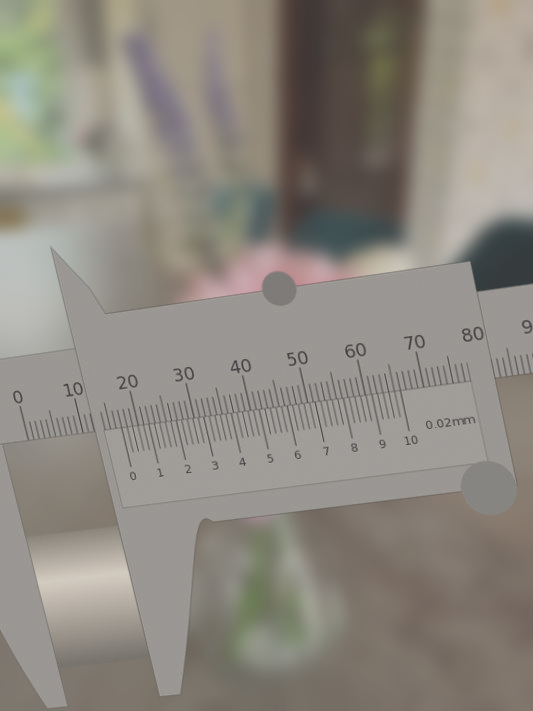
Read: 17.0 (mm)
